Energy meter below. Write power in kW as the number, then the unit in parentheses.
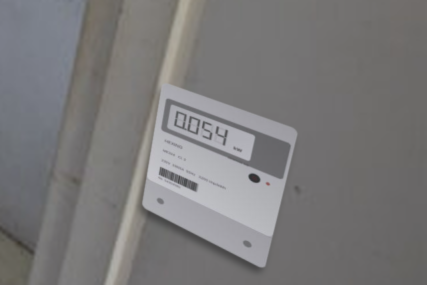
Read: 0.054 (kW)
